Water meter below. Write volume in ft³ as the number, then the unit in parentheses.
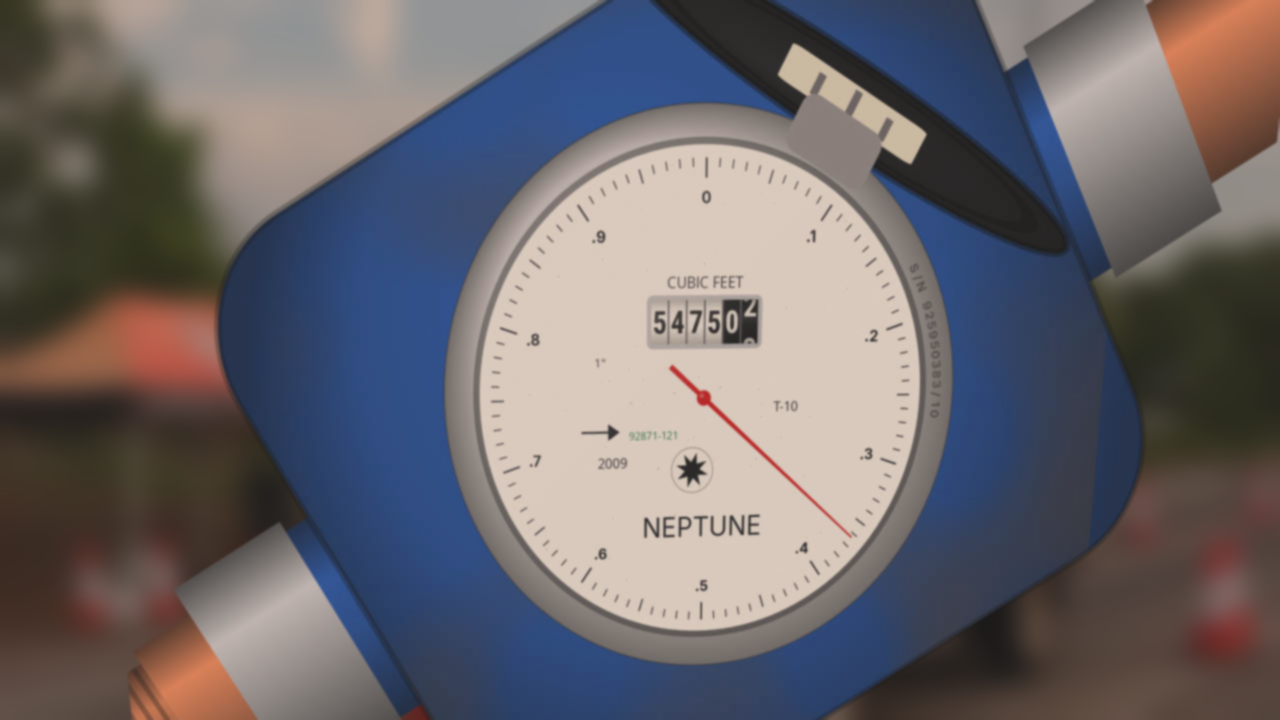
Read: 547502.36 (ft³)
